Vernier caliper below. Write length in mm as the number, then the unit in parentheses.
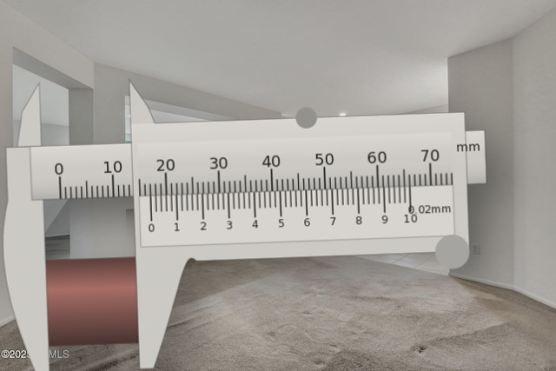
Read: 17.0 (mm)
